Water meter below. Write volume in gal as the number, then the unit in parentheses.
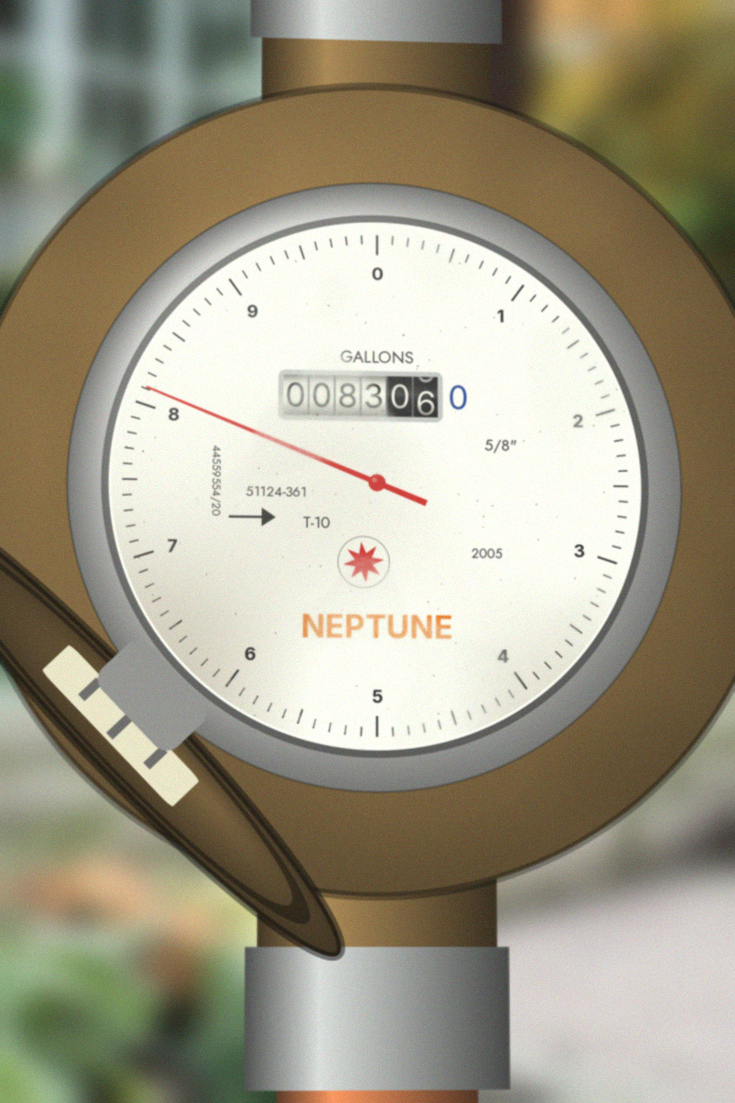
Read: 83058.1 (gal)
